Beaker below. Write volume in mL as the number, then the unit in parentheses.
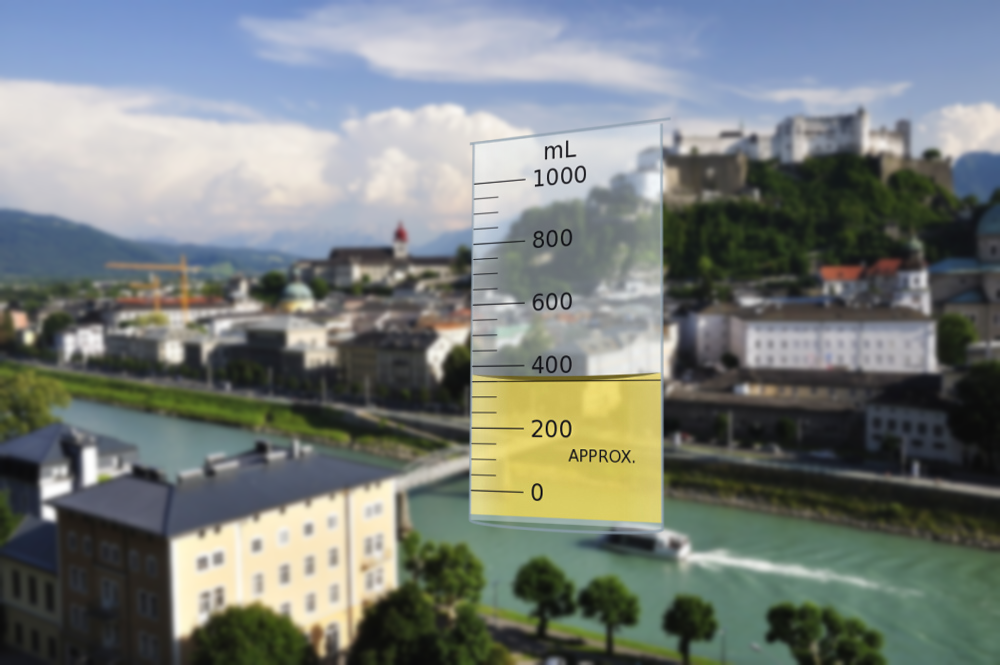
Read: 350 (mL)
